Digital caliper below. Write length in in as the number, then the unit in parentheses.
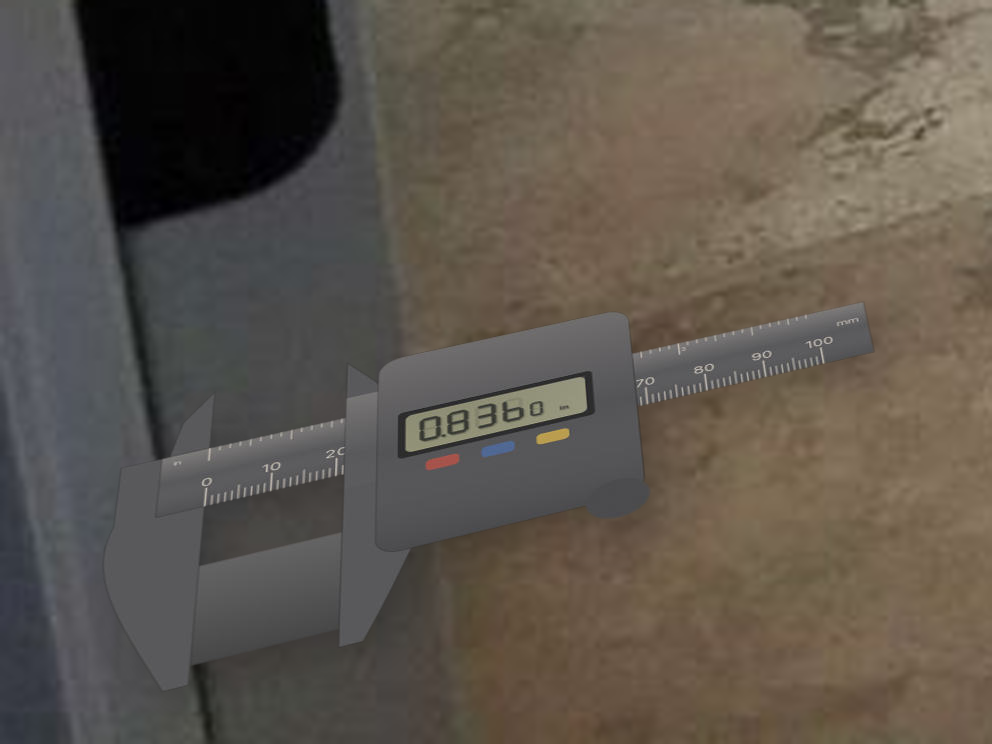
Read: 0.8360 (in)
